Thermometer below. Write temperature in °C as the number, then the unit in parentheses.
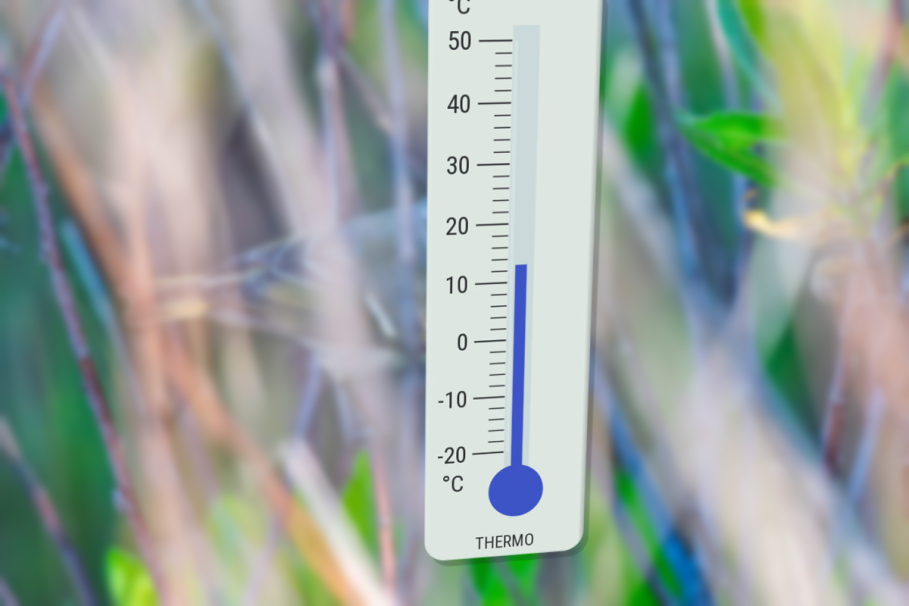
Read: 13 (°C)
